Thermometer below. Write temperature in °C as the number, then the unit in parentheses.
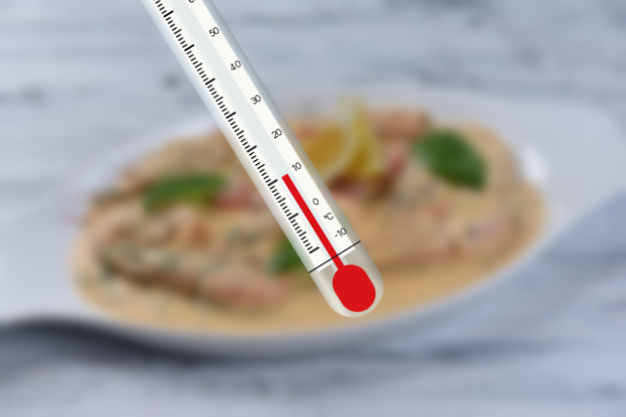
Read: 10 (°C)
